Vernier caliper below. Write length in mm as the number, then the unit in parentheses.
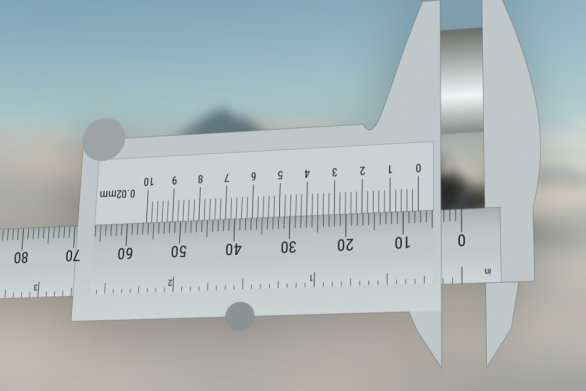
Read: 7.4 (mm)
